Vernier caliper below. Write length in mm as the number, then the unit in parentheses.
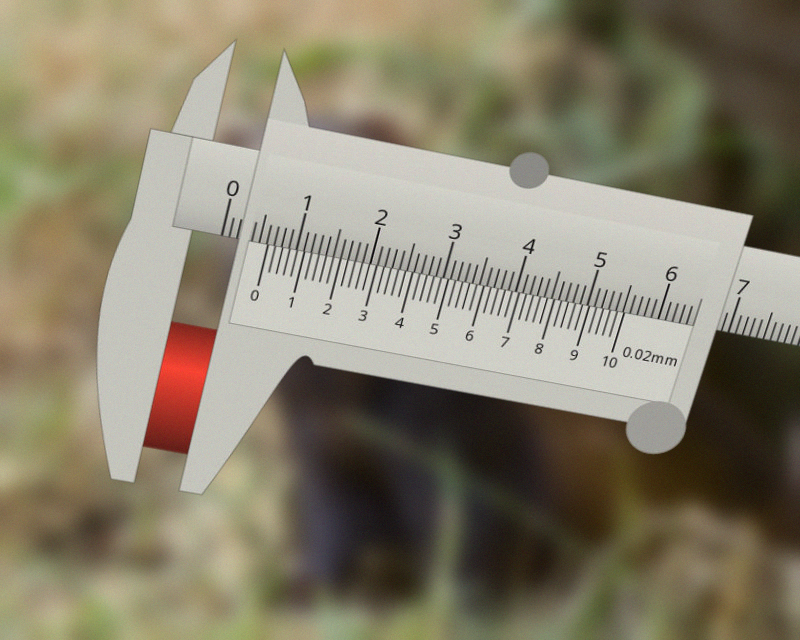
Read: 6.2 (mm)
